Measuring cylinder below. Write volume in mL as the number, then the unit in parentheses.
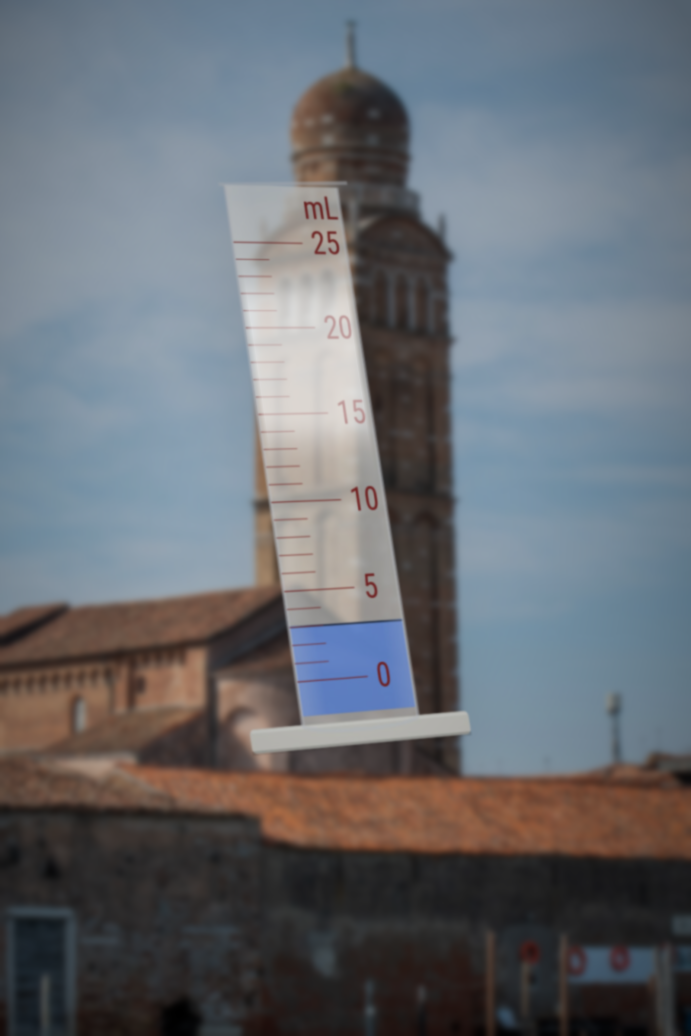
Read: 3 (mL)
